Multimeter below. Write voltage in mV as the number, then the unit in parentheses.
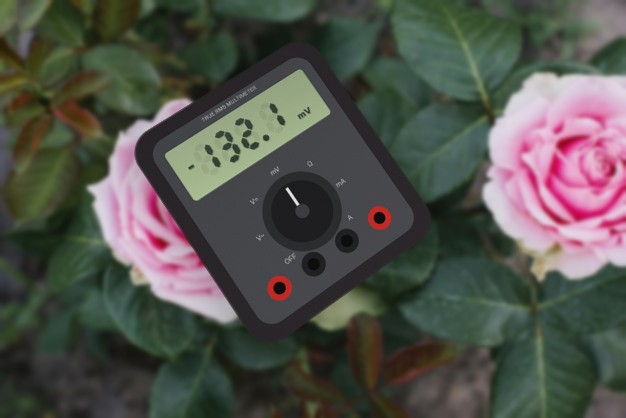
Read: -132.1 (mV)
